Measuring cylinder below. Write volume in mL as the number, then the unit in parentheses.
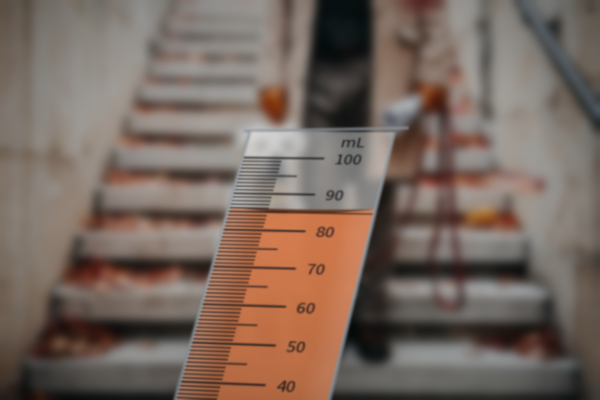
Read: 85 (mL)
